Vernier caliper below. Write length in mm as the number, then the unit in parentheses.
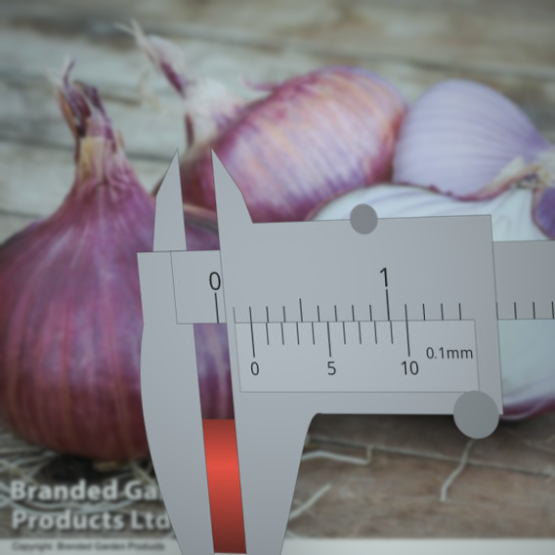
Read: 2.0 (mm)
